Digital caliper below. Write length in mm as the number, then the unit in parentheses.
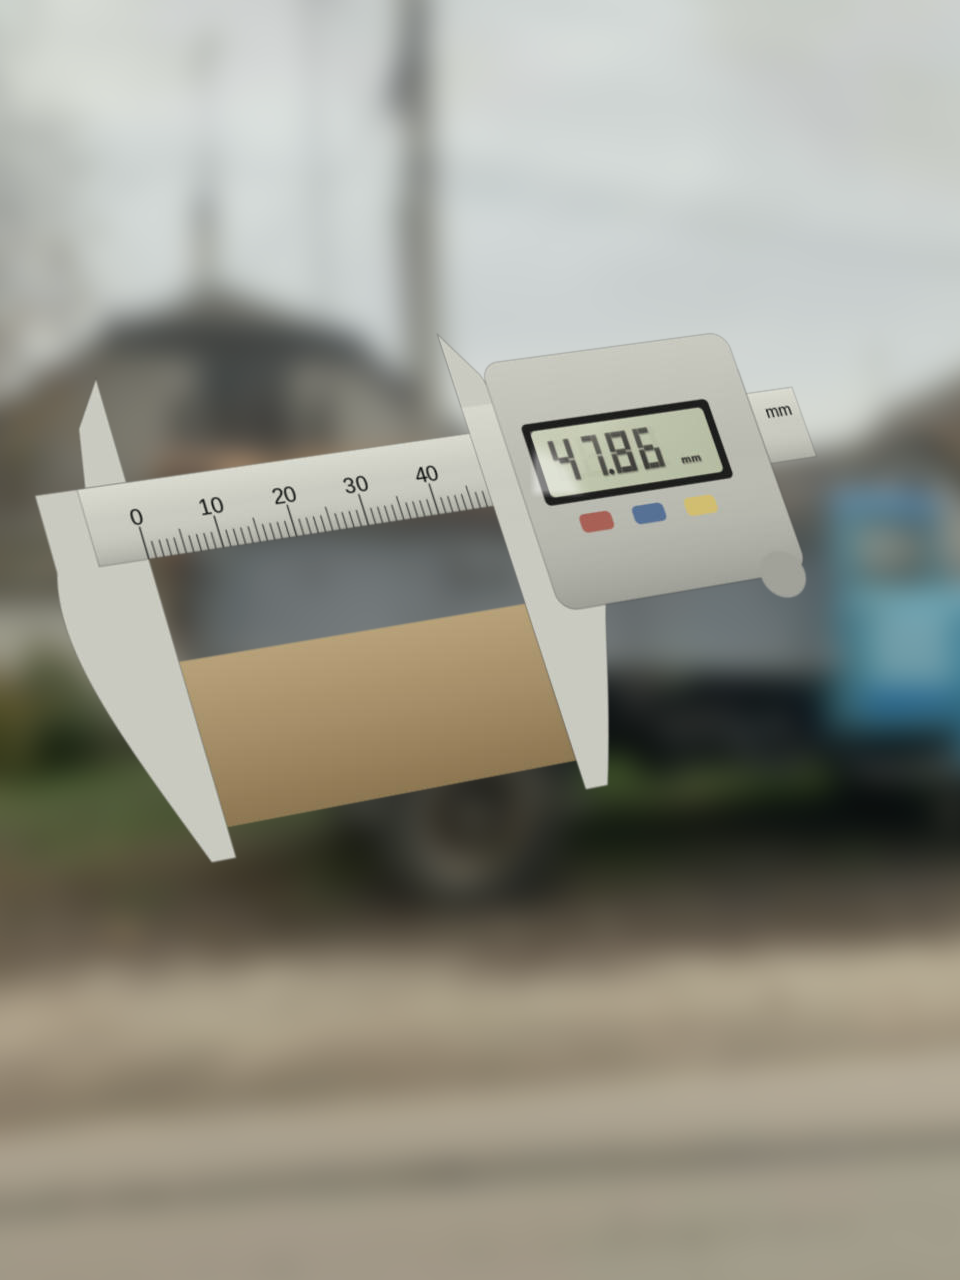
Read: 47.86 (mm)
